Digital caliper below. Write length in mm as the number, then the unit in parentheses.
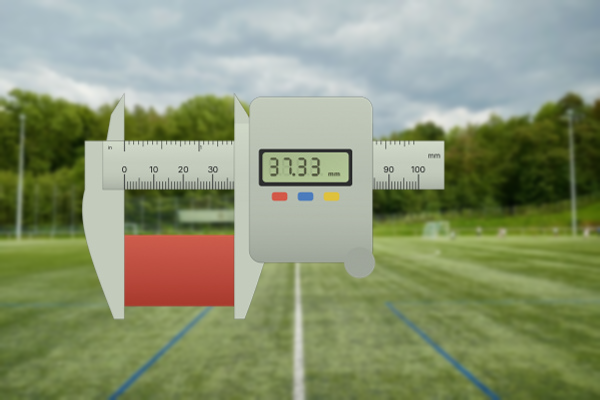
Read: 37.33 (mm)
